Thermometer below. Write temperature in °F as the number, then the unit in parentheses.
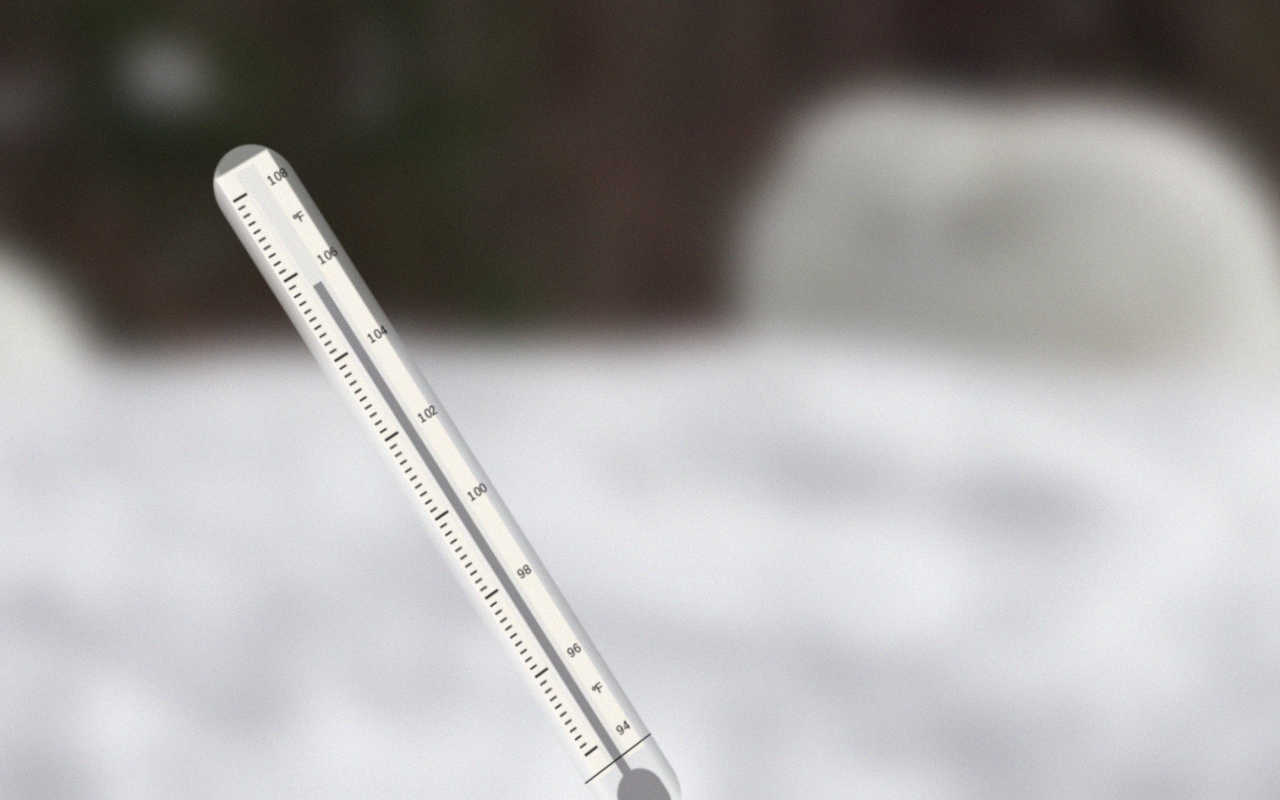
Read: 105.6 (°F)
